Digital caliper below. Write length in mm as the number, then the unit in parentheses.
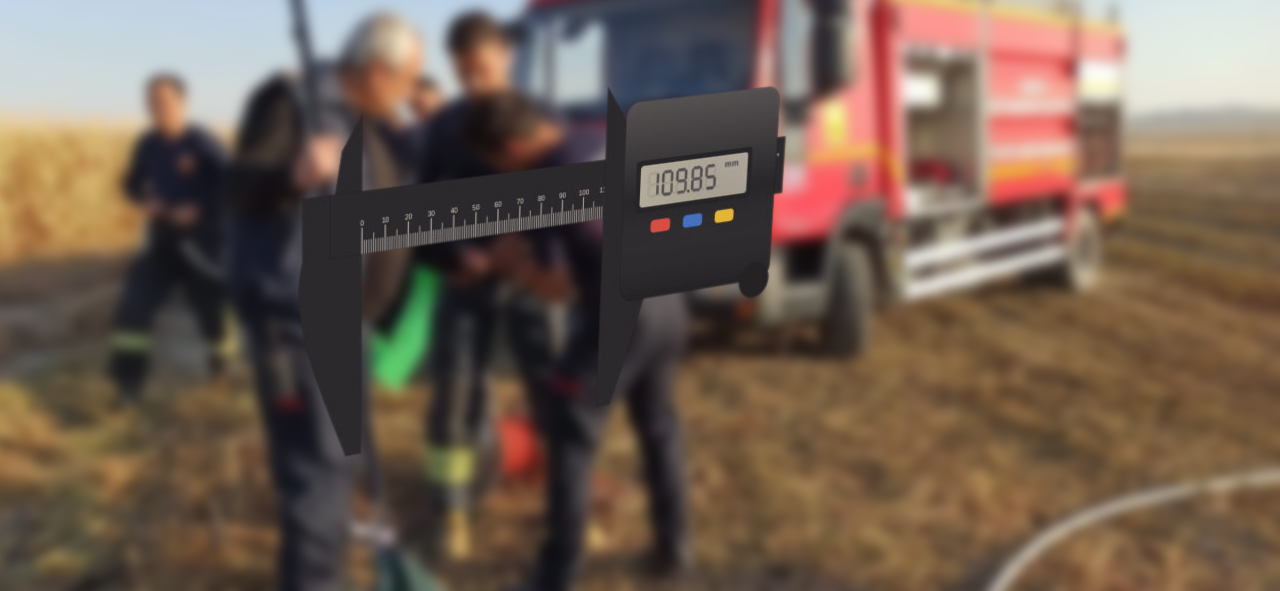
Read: 109.85 (mm)
